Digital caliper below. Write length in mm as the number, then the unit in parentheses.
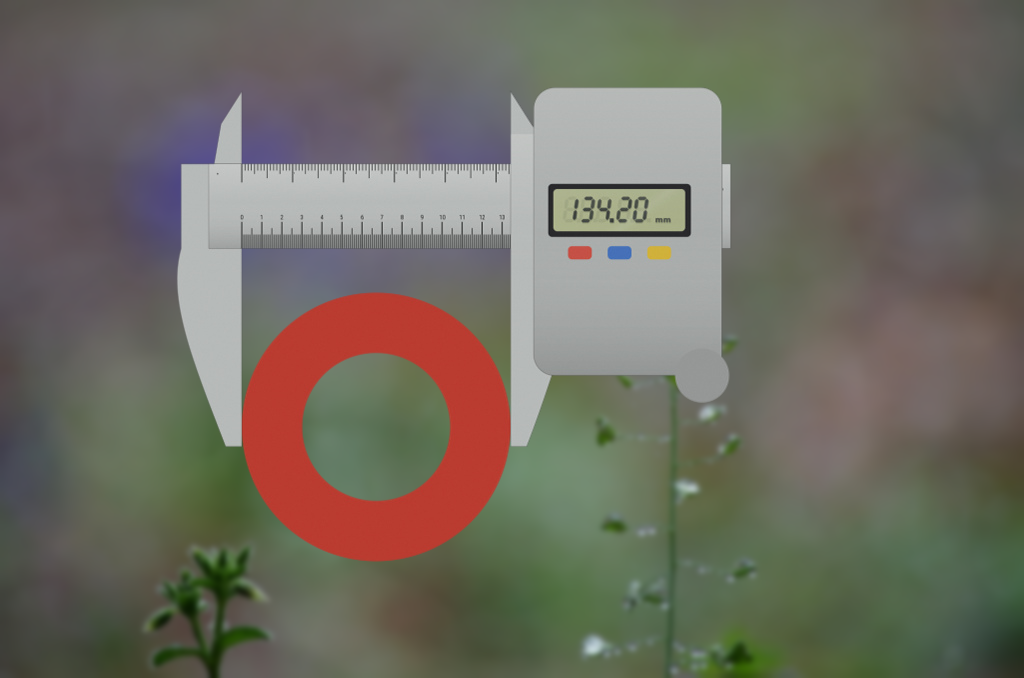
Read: 134.20 (mm)
